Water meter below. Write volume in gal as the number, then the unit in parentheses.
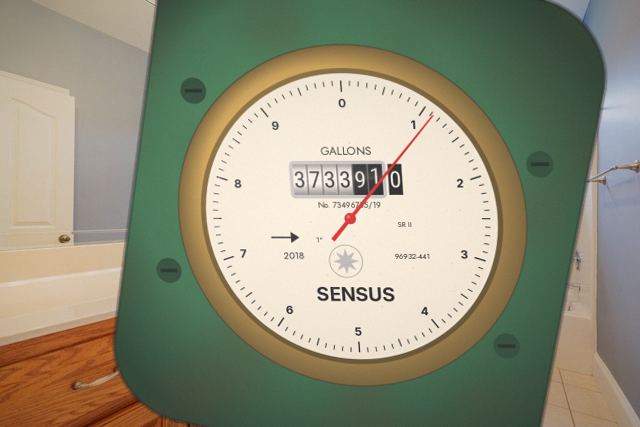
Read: 3733911.1 (gal)
